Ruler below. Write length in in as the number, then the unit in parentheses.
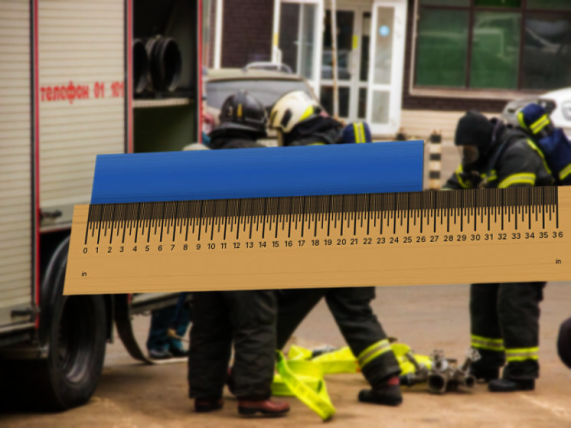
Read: 26 (in)
